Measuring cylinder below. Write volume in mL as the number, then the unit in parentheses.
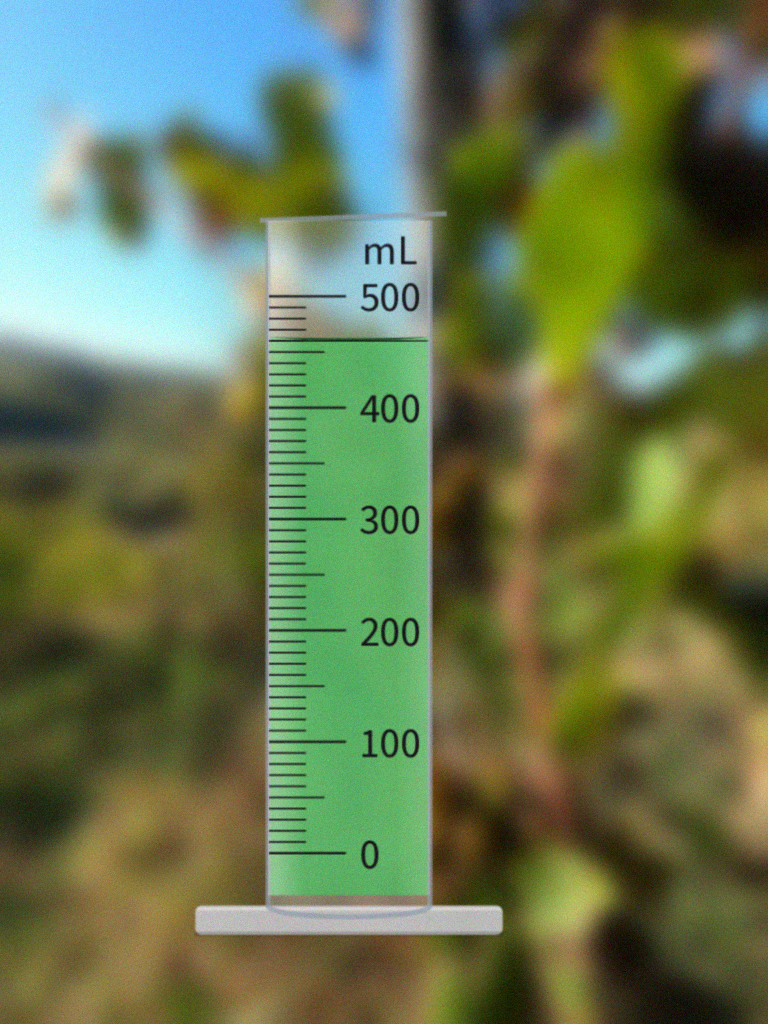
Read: 460 (mL)
